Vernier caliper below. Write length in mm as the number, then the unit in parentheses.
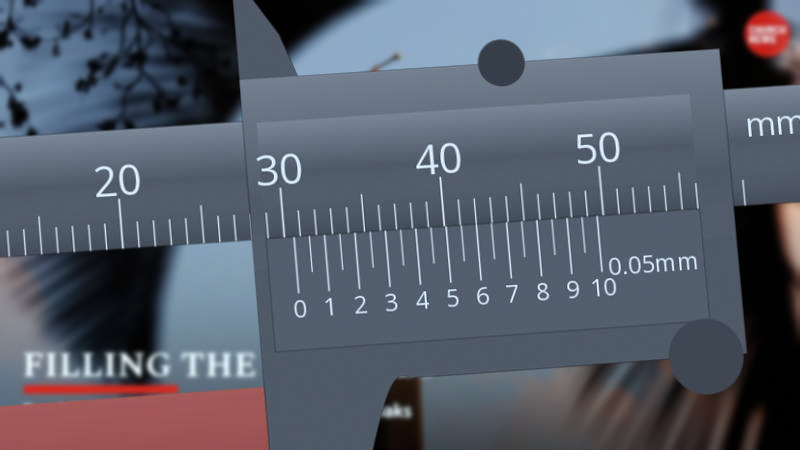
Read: 30.6 (mm)
